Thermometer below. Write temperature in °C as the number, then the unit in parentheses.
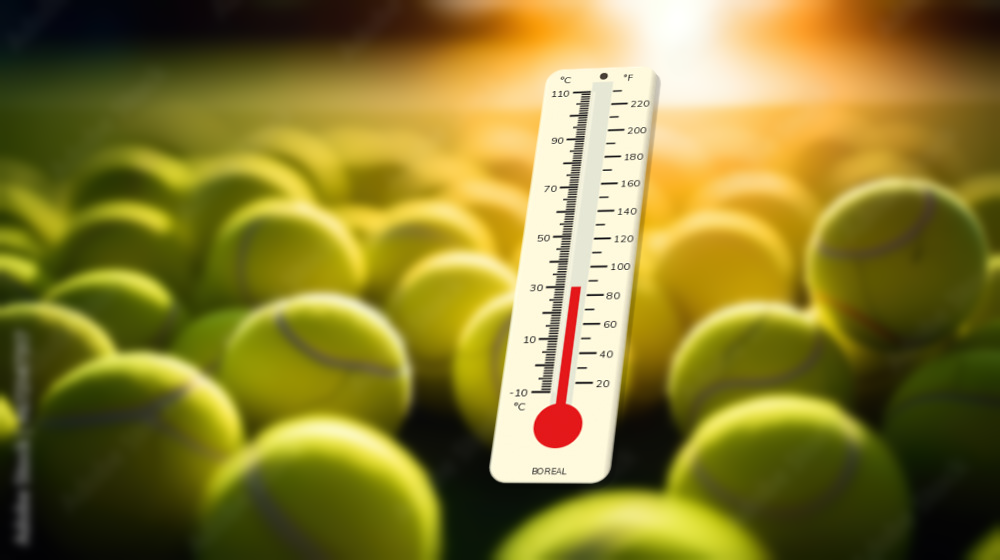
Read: 30 (°C)
